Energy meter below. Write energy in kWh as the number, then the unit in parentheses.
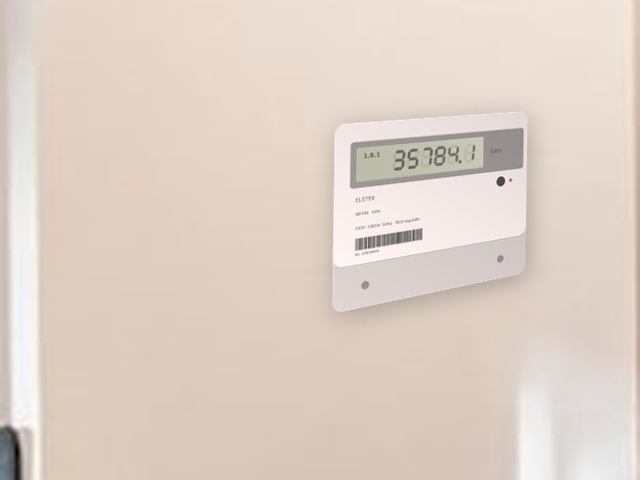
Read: 35784.1 (kWh)
